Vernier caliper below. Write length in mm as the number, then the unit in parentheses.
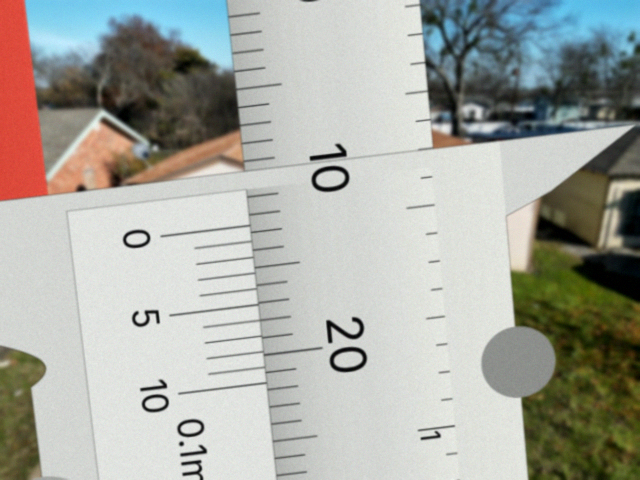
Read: 12.6 (mm)
